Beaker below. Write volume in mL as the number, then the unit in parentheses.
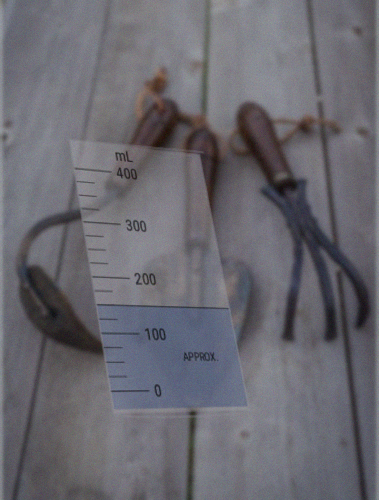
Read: 150 (mL)
